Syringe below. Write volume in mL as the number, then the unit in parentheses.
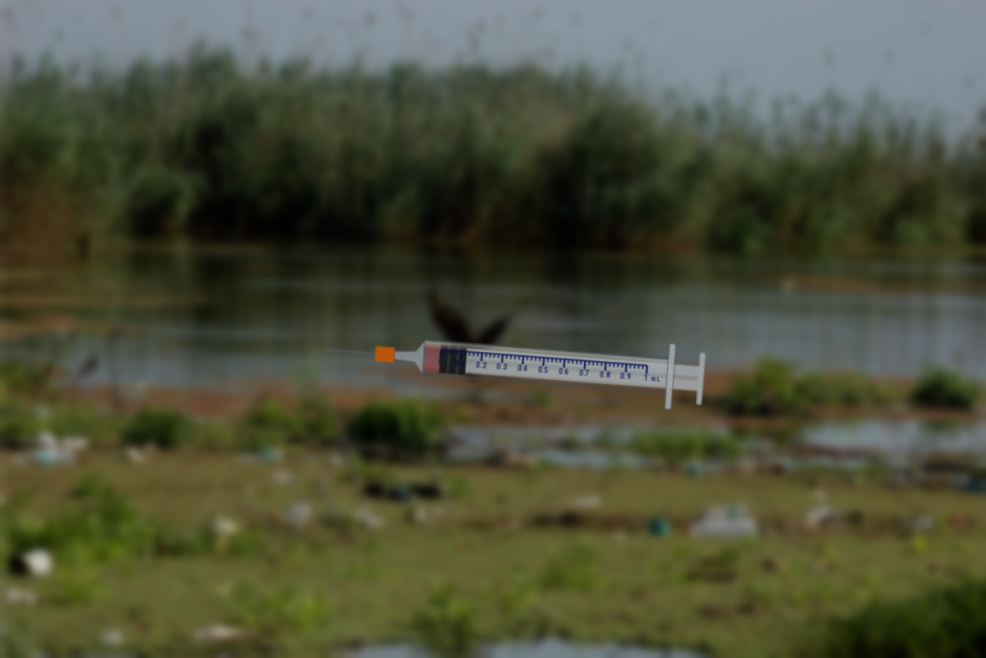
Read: 0 (mL)
